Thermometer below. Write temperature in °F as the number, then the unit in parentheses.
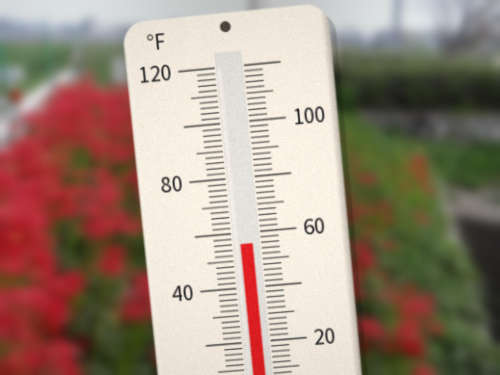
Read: 56 (°F)
